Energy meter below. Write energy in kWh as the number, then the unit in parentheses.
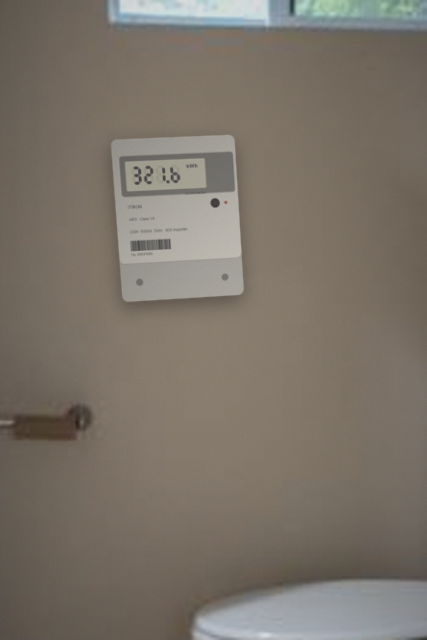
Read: 321.6 (kWh)
